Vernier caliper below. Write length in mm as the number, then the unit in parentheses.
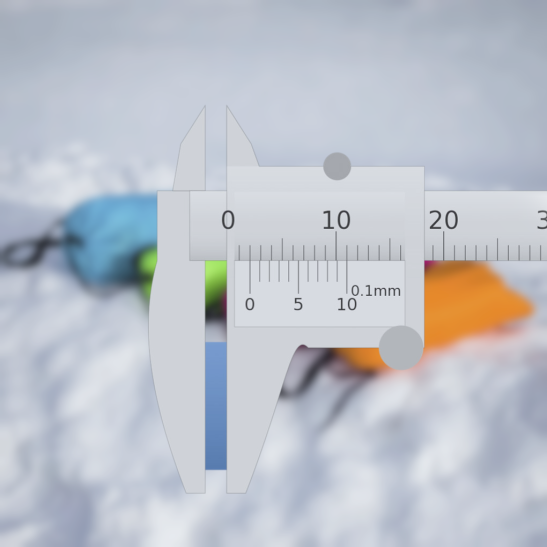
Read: 2.0 (mm)
